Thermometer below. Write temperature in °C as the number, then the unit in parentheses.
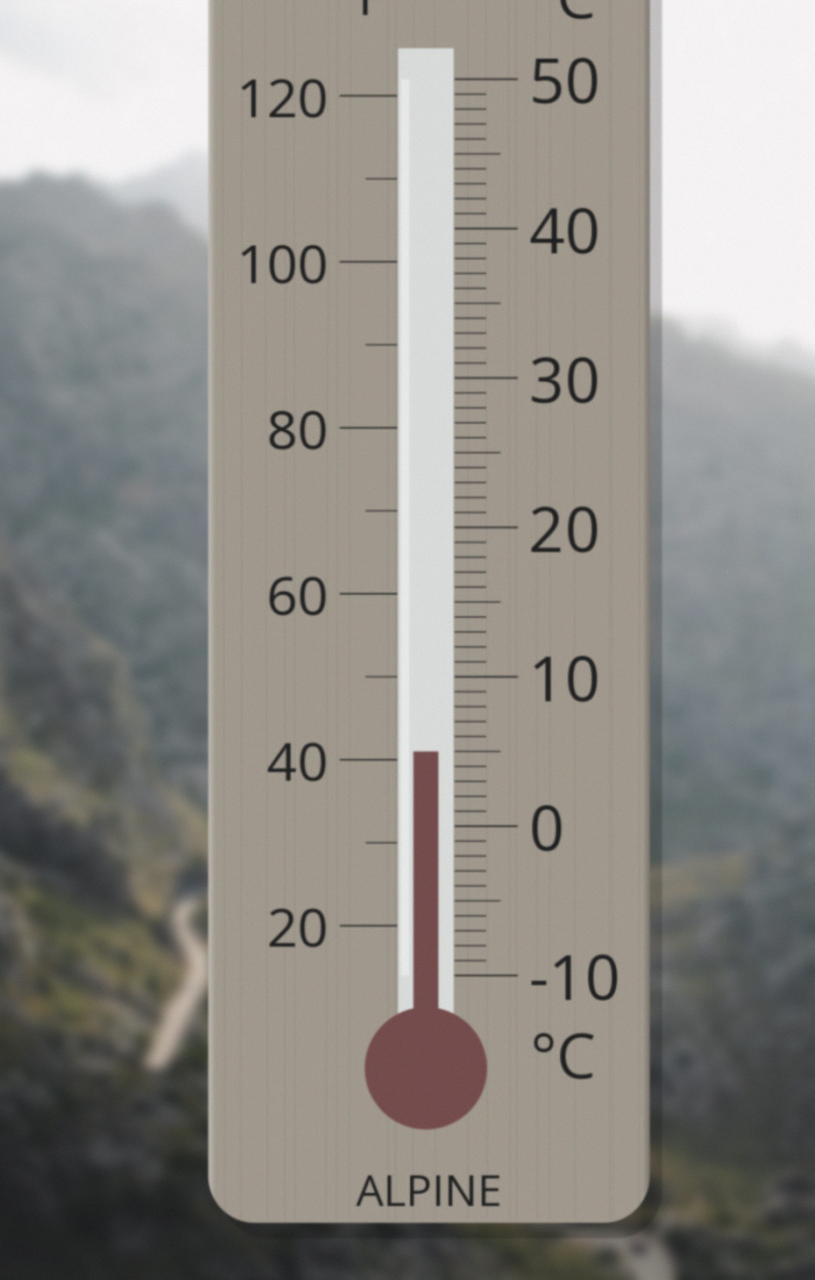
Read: 5 (°C)
